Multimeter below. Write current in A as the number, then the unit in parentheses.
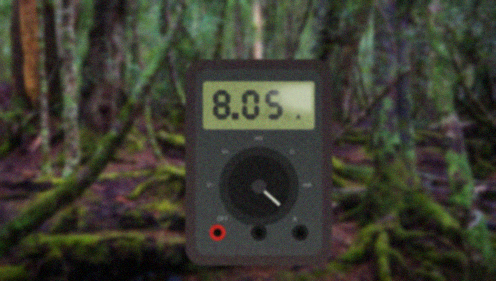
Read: 8.05 (A)
